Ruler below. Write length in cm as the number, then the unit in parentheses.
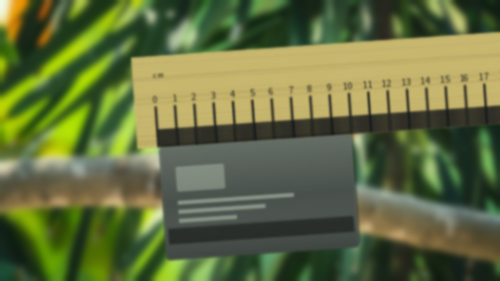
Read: 10 (cm)
